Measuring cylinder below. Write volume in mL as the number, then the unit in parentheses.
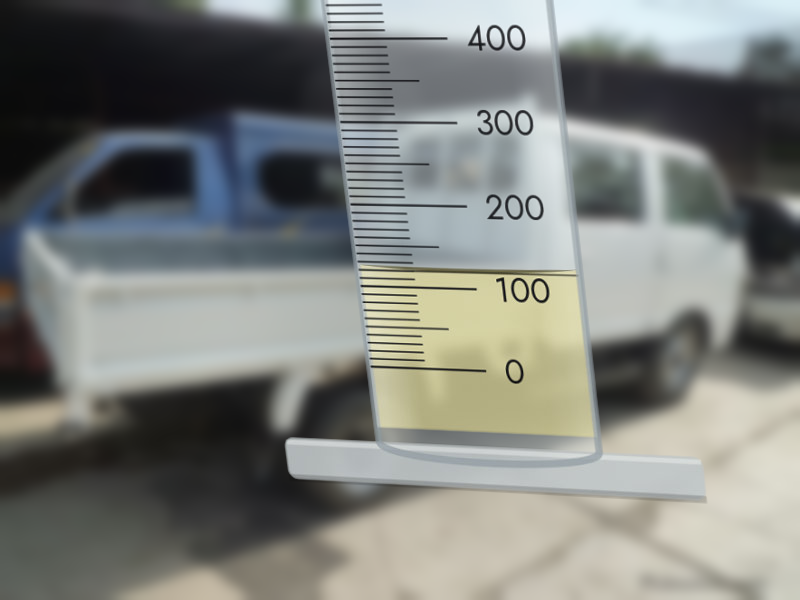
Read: 120 (mL)
